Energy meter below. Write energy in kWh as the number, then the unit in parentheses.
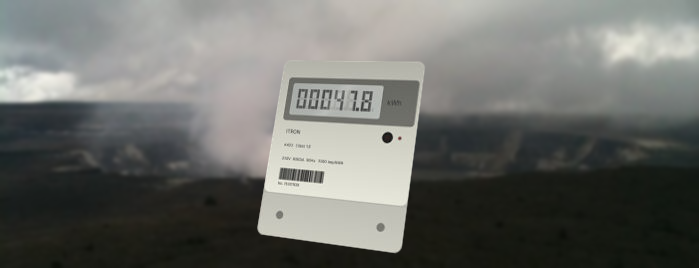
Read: 47.8 (kWh)
